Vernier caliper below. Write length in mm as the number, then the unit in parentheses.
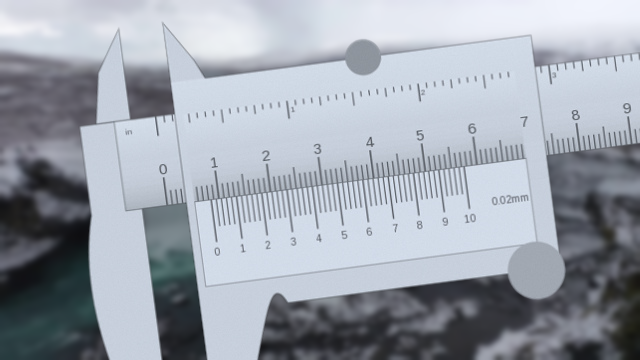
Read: 8.5 (mm)
